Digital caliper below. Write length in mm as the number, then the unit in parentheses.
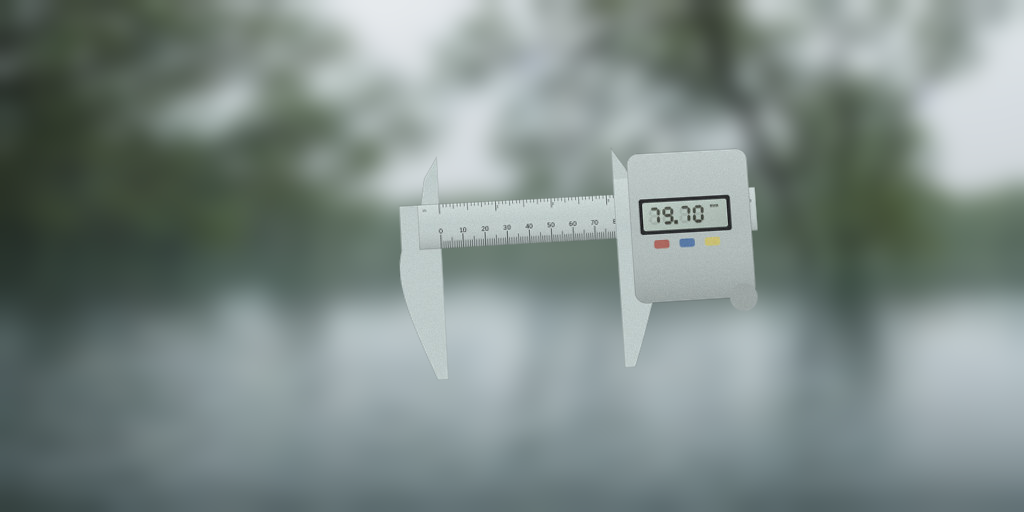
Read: 79.70 (mm)
